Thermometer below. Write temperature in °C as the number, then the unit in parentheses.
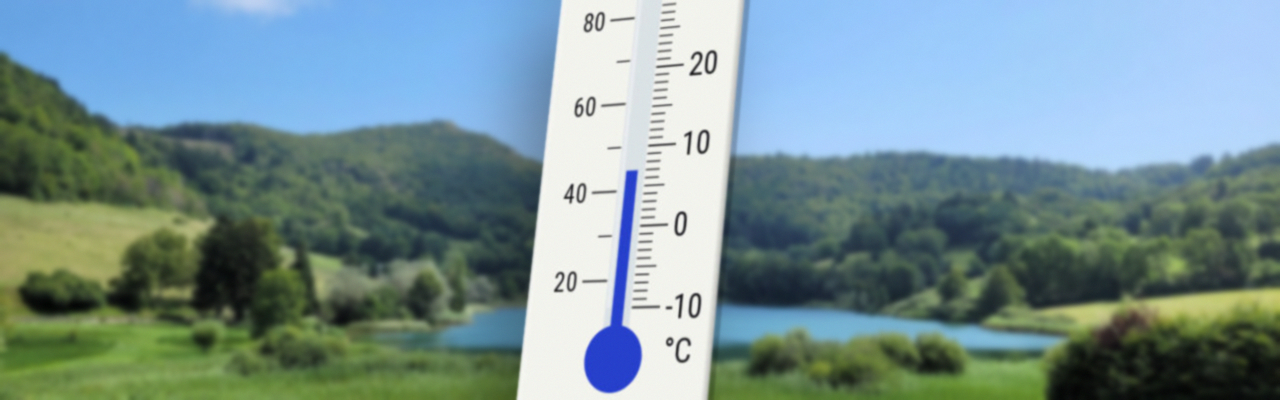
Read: 7 (°C)
